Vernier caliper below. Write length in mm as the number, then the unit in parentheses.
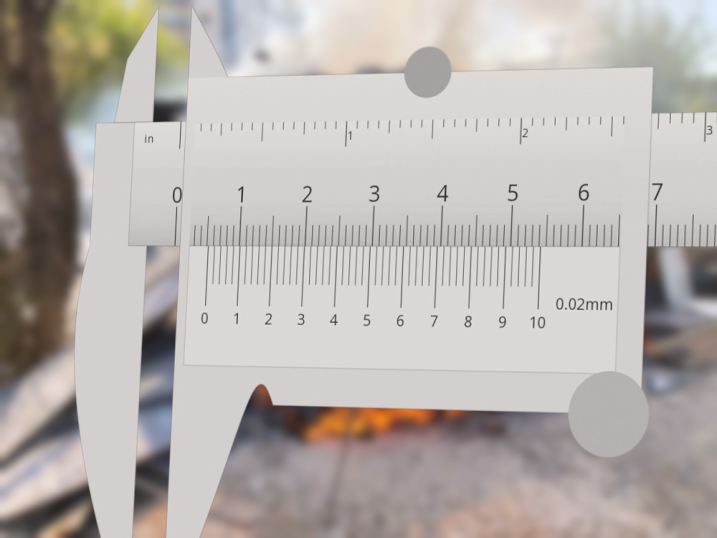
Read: 5.2 (mm)
